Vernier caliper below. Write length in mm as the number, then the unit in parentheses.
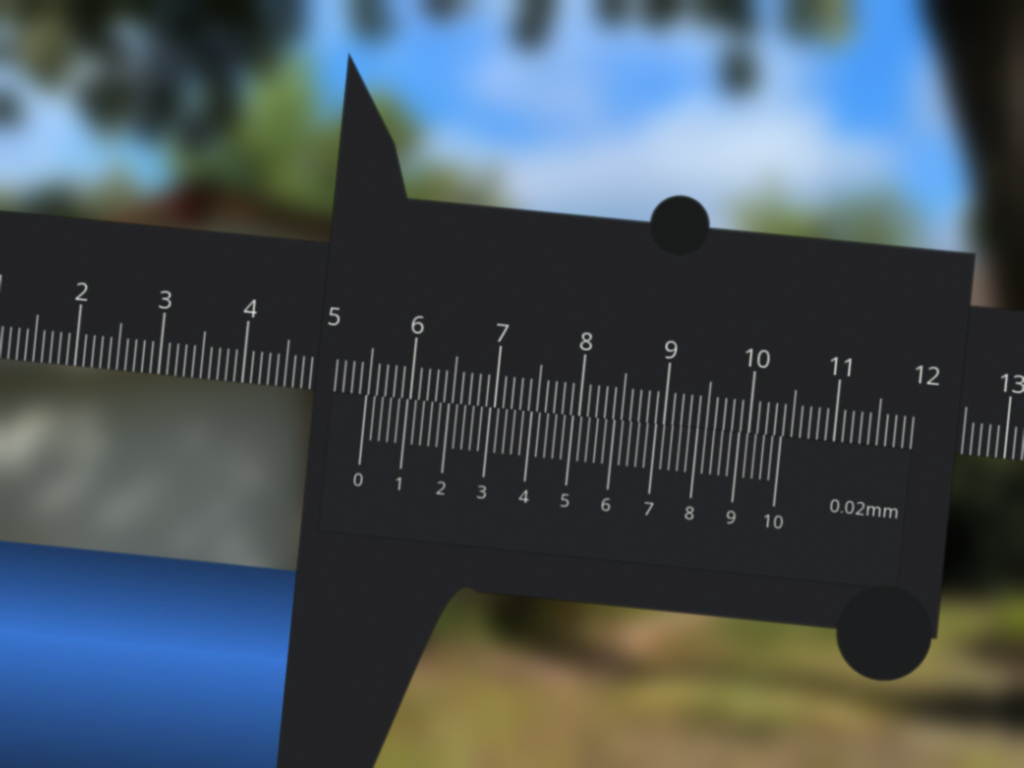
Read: 54.8 (mm)
